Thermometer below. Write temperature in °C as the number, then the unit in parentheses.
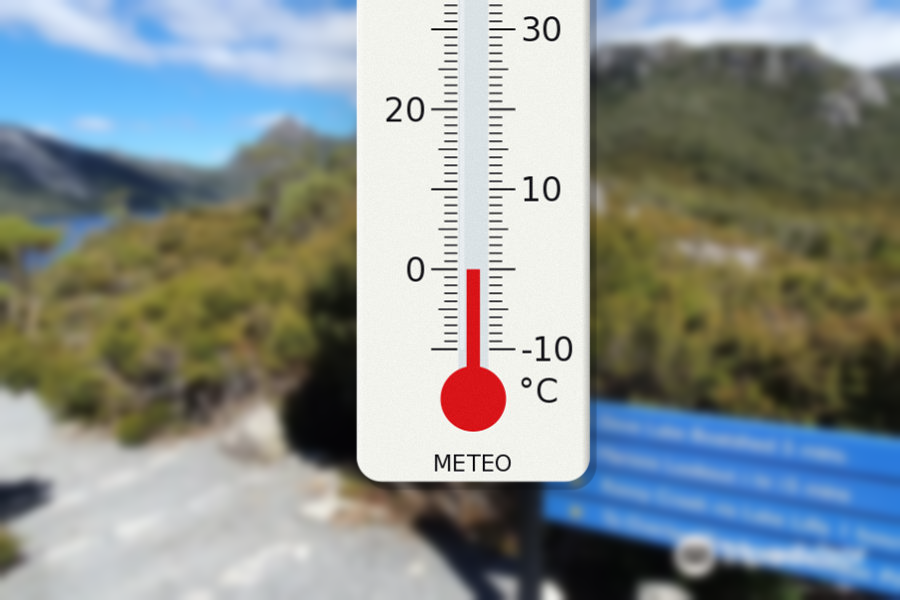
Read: 0 (°C)
